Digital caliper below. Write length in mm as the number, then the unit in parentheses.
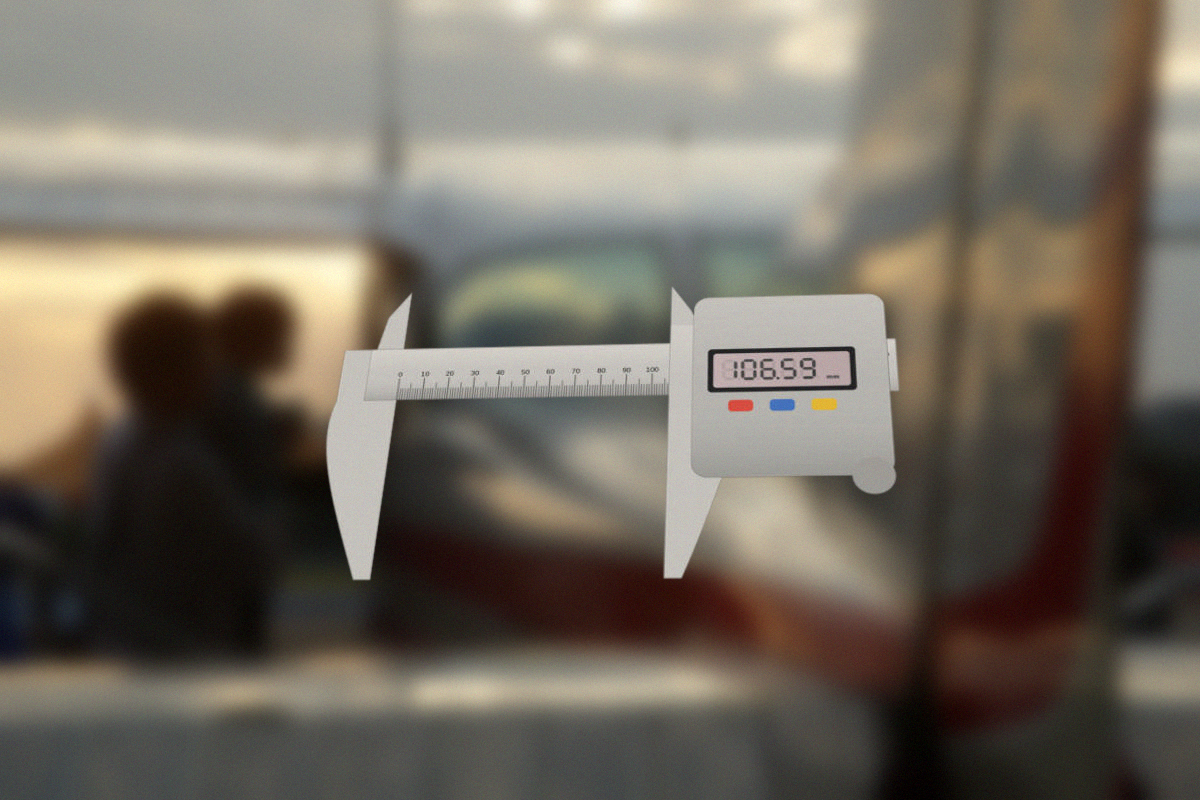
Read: 106.59 (mm)
